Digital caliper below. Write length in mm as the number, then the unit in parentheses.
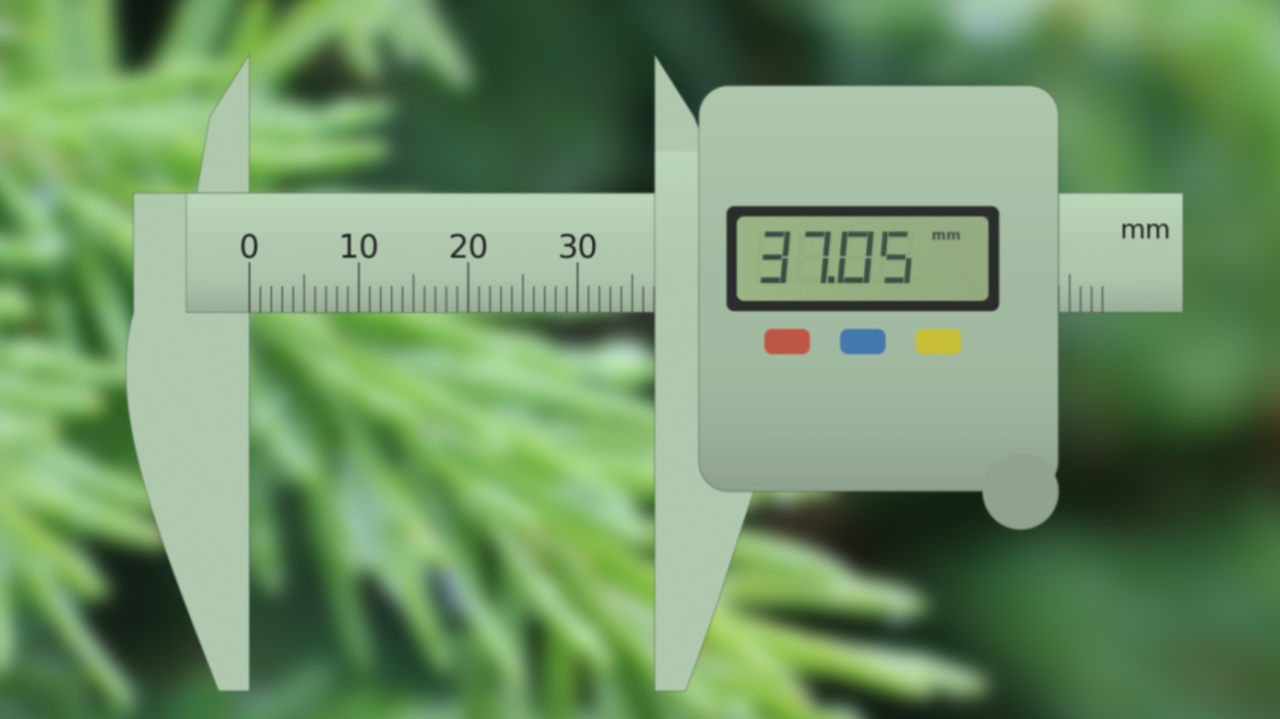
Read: 37.05 (mm)
